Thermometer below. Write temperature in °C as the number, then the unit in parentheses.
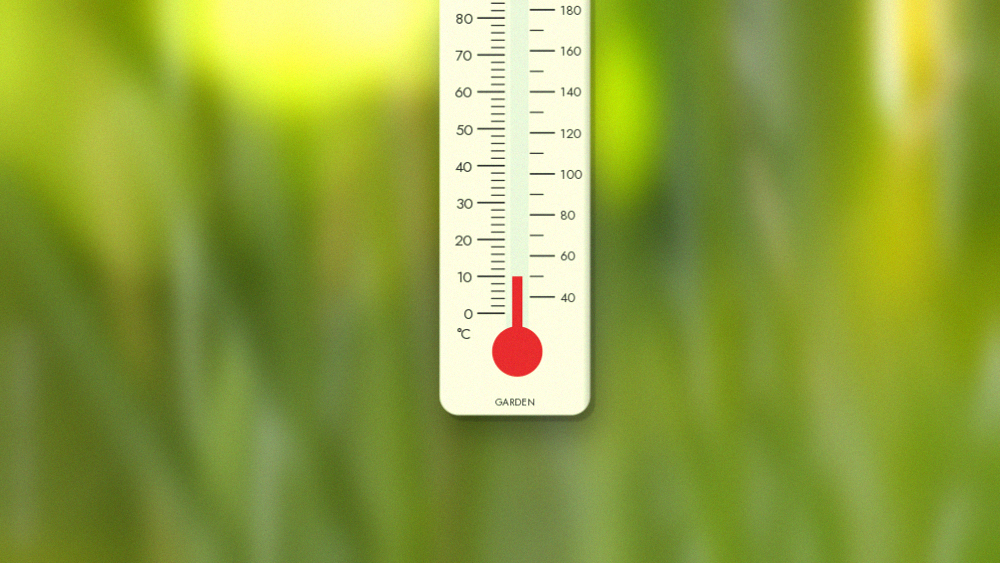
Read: 10 (°C)
